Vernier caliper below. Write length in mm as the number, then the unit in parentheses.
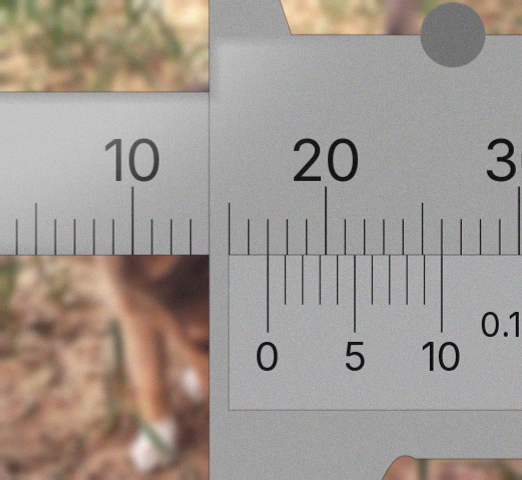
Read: 17.0 (mm)
